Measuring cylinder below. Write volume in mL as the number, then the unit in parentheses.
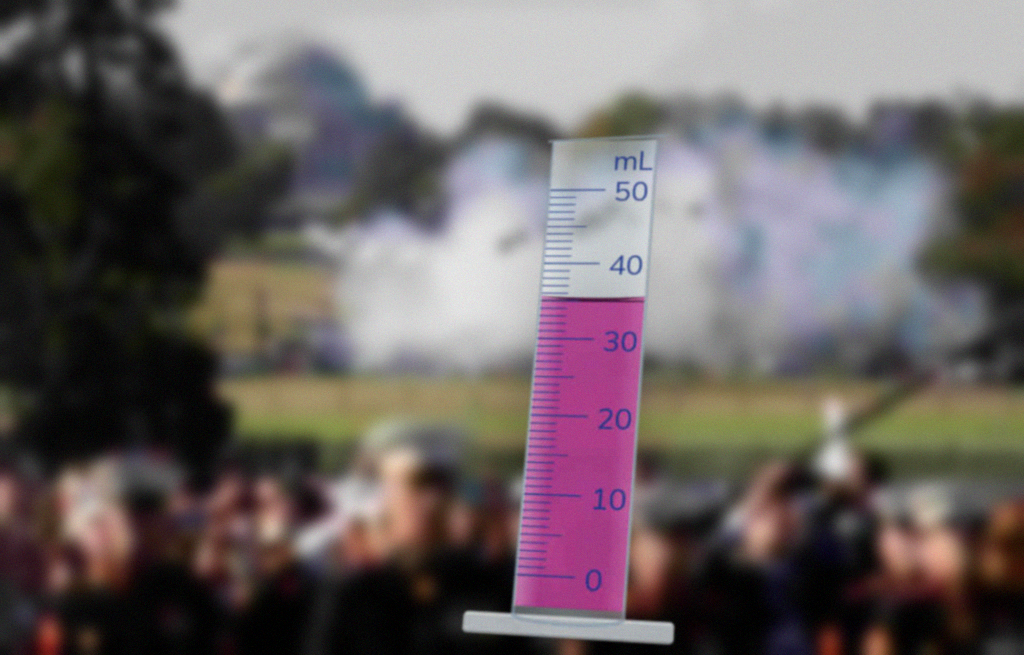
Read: 35 (mL)
